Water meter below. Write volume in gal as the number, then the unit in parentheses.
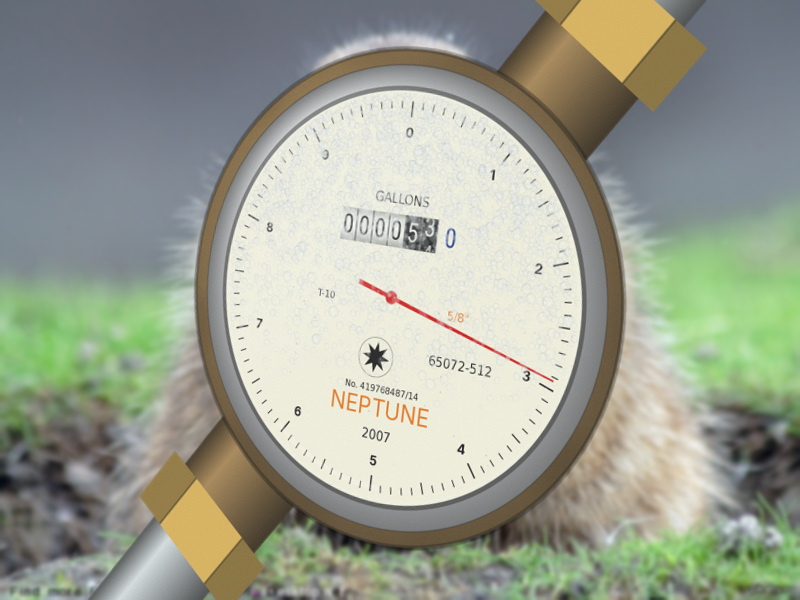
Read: 532.9 (gal)
